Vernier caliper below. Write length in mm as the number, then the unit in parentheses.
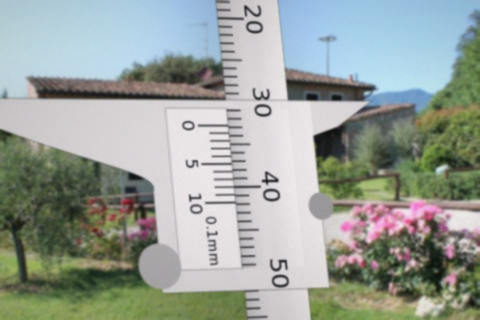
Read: 32.8 (mm)
